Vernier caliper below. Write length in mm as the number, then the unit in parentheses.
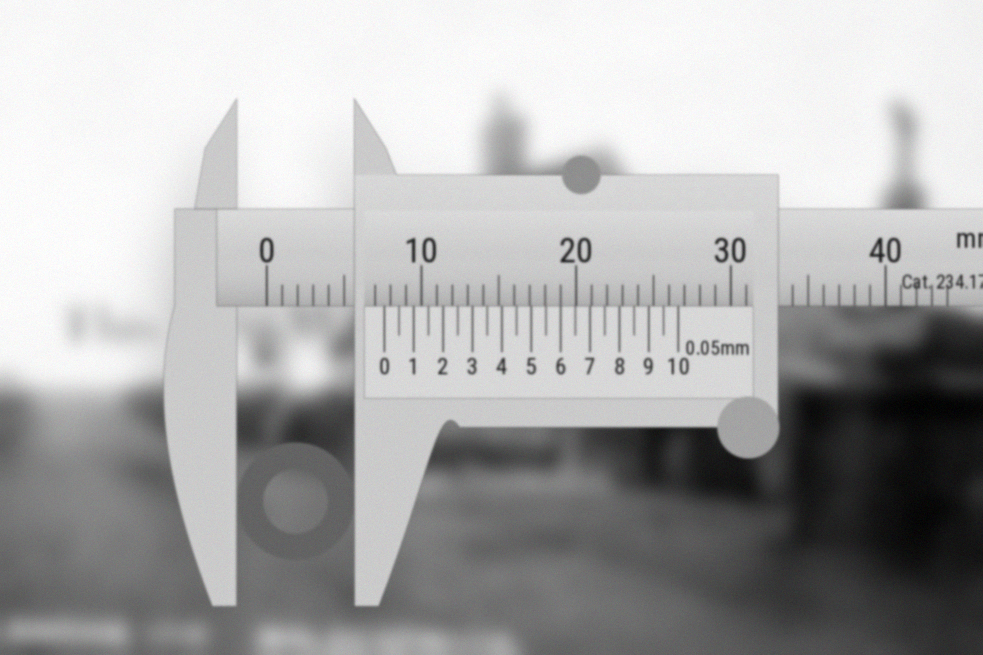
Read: 7.6 (mm)
